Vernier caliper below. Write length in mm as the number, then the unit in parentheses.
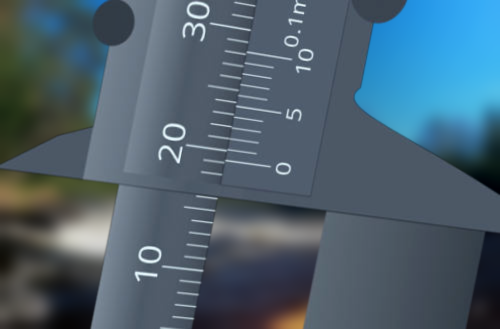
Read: 19.2 (mm)
